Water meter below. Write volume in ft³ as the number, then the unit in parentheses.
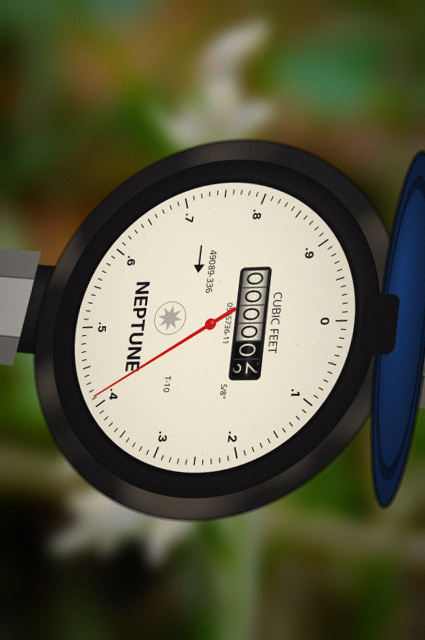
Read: 2.41 (ft³)
